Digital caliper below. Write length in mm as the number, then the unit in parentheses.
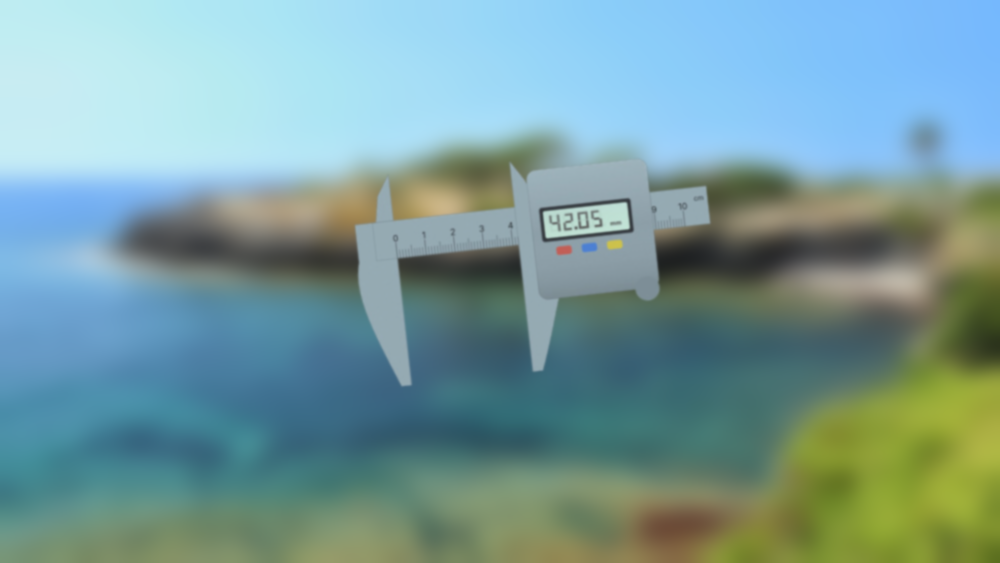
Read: 42.05 (mm)
